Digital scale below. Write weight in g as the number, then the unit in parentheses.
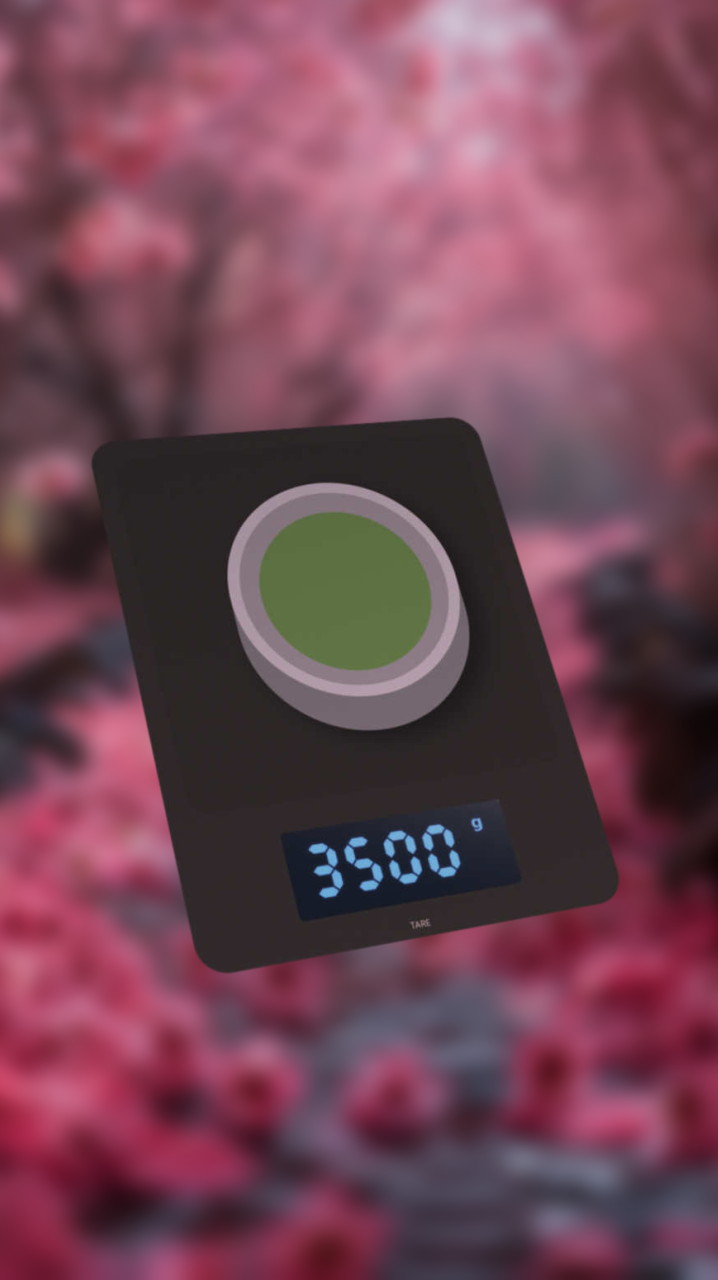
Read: 3500 (g)
